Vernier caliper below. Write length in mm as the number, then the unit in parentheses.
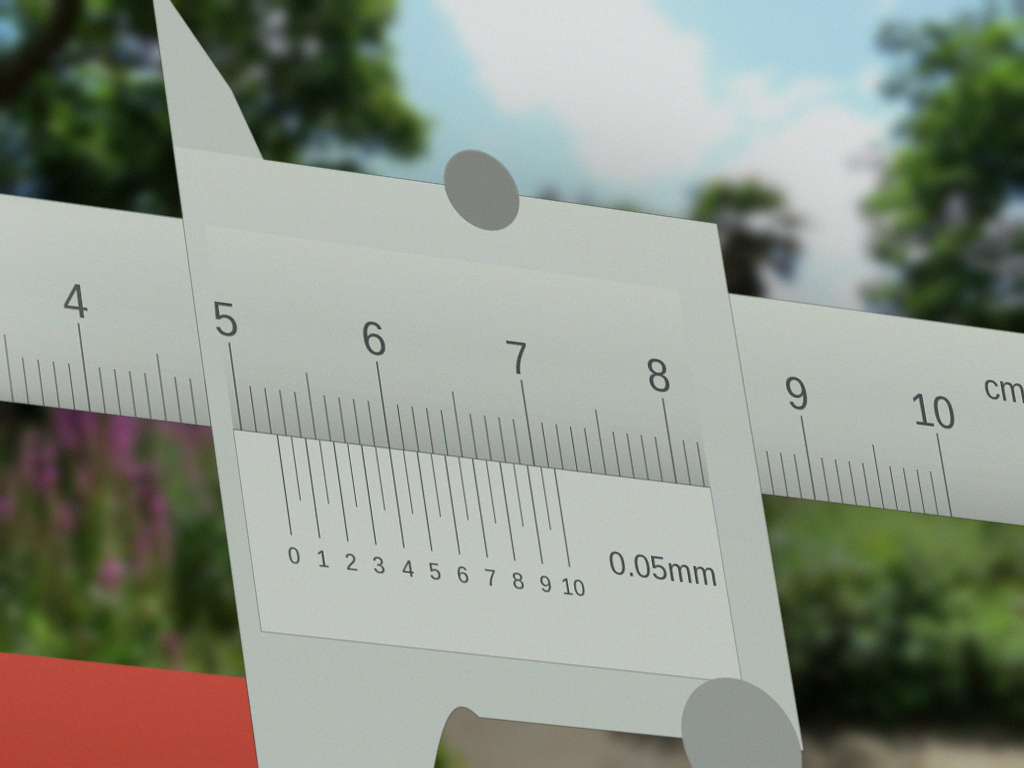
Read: 52.4 (mm)
